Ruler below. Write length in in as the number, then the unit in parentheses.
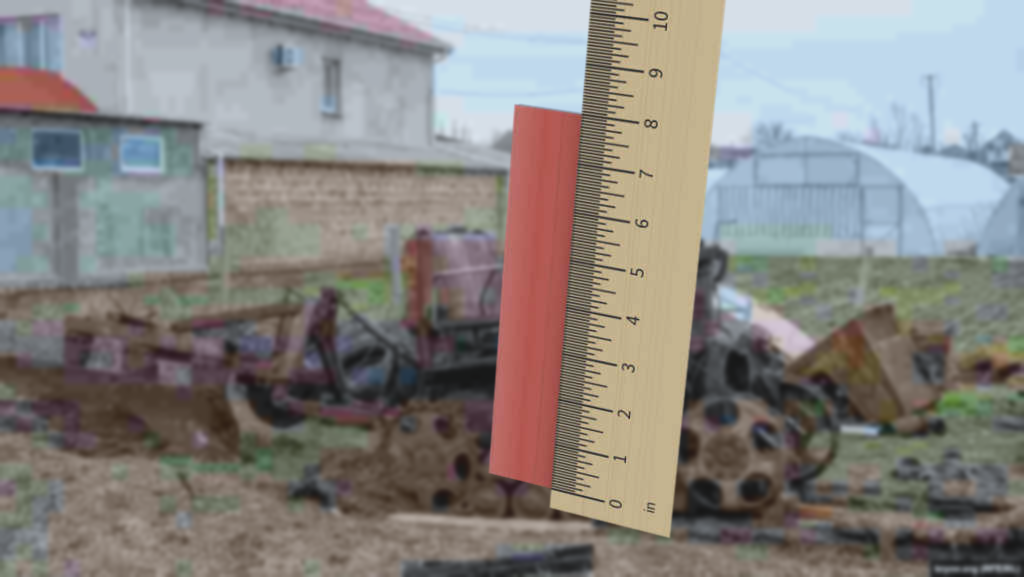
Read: 8 (in)
